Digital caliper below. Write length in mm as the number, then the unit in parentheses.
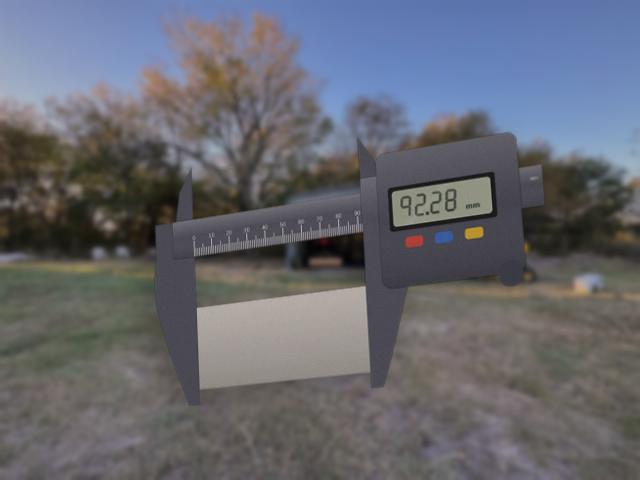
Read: 92.28 (mm)
